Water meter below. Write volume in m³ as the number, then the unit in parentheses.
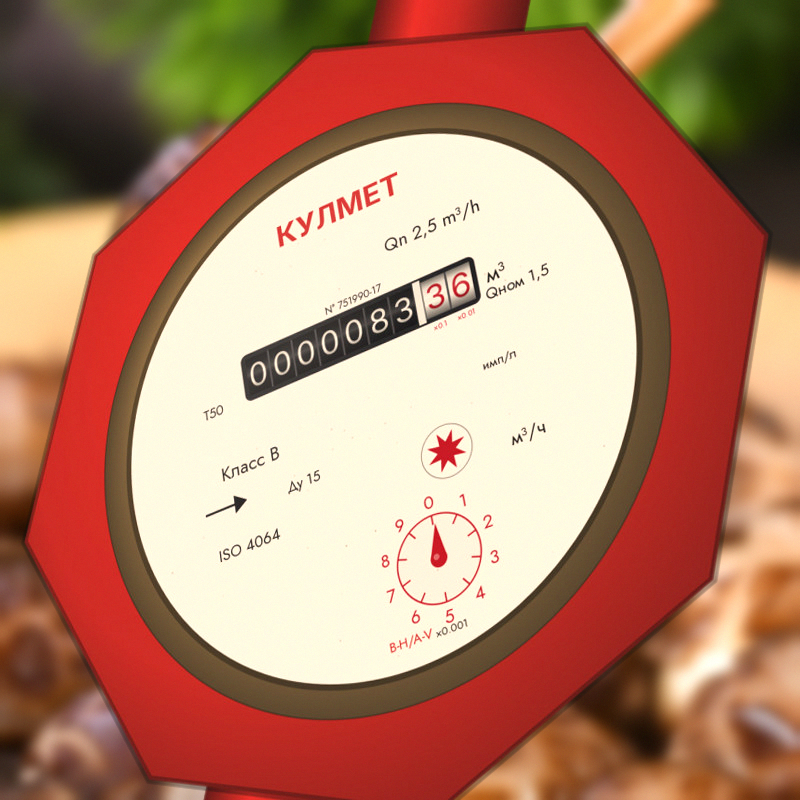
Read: 83.360 (m³)
